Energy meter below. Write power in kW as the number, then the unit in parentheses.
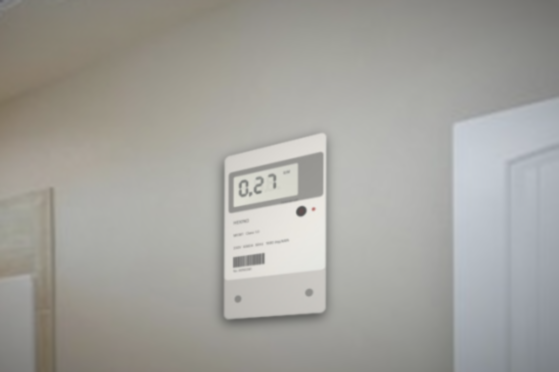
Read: 0.27 (kW)
